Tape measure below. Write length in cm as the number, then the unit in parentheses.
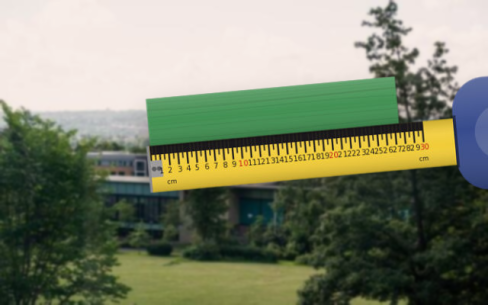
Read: 27.5 (cm)
